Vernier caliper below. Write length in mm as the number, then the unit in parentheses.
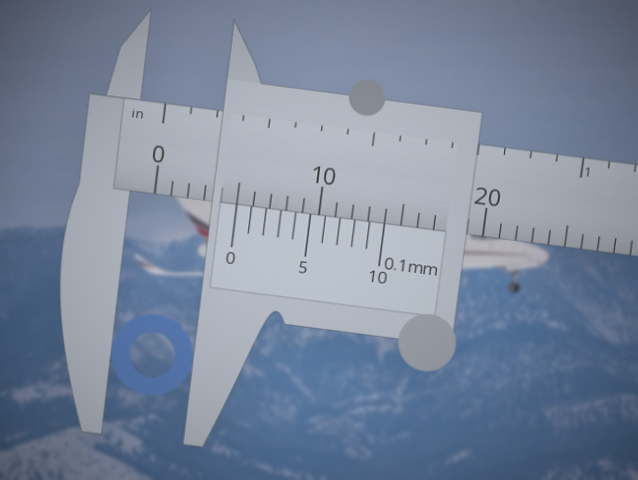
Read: 5.0 (mm)
